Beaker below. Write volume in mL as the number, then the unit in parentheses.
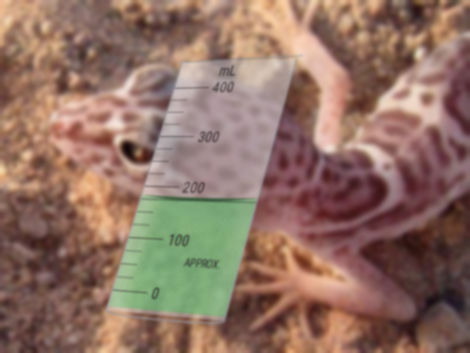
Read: 175 (mL)
